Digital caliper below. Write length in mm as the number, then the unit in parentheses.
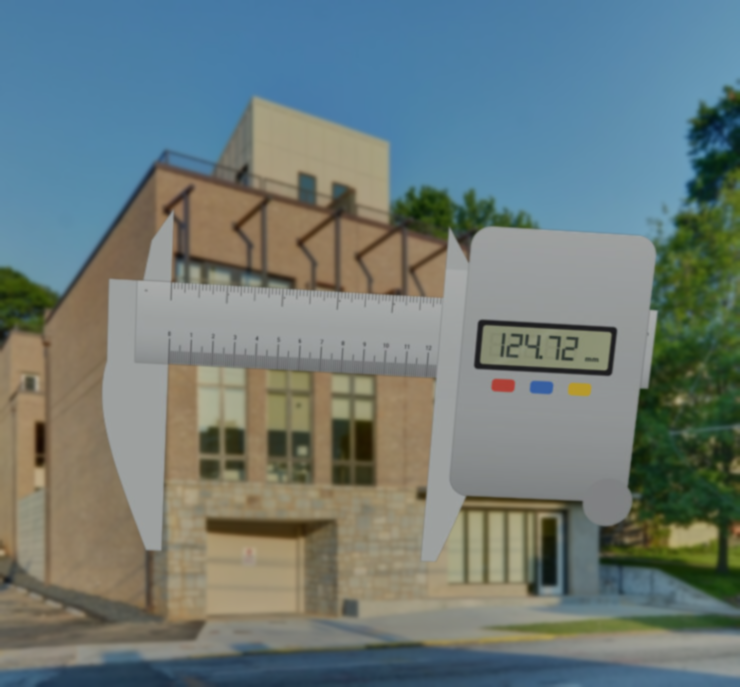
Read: 124.72 (mm)
